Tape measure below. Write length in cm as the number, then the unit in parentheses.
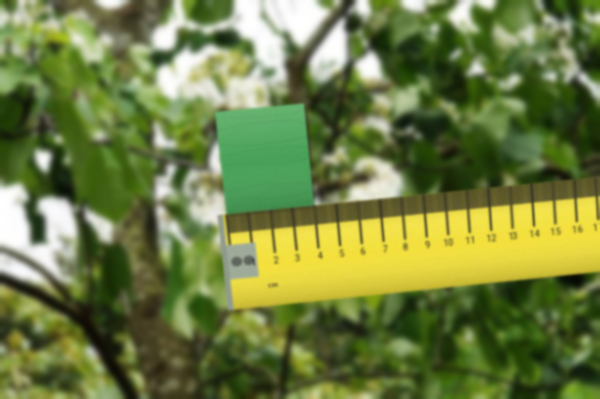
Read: 4 (cm)
